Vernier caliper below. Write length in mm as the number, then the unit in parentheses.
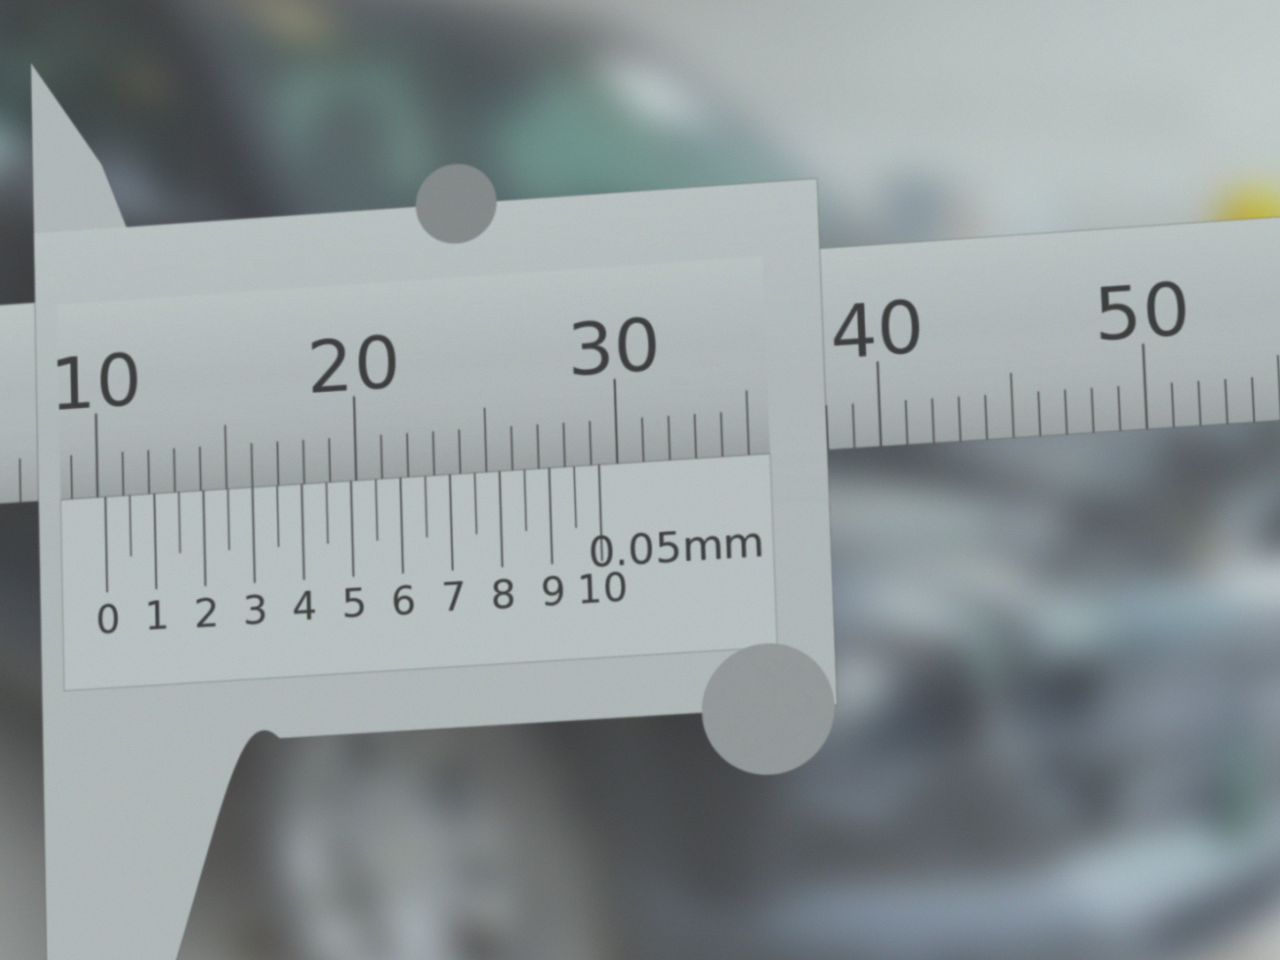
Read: 10.3 (mm)
